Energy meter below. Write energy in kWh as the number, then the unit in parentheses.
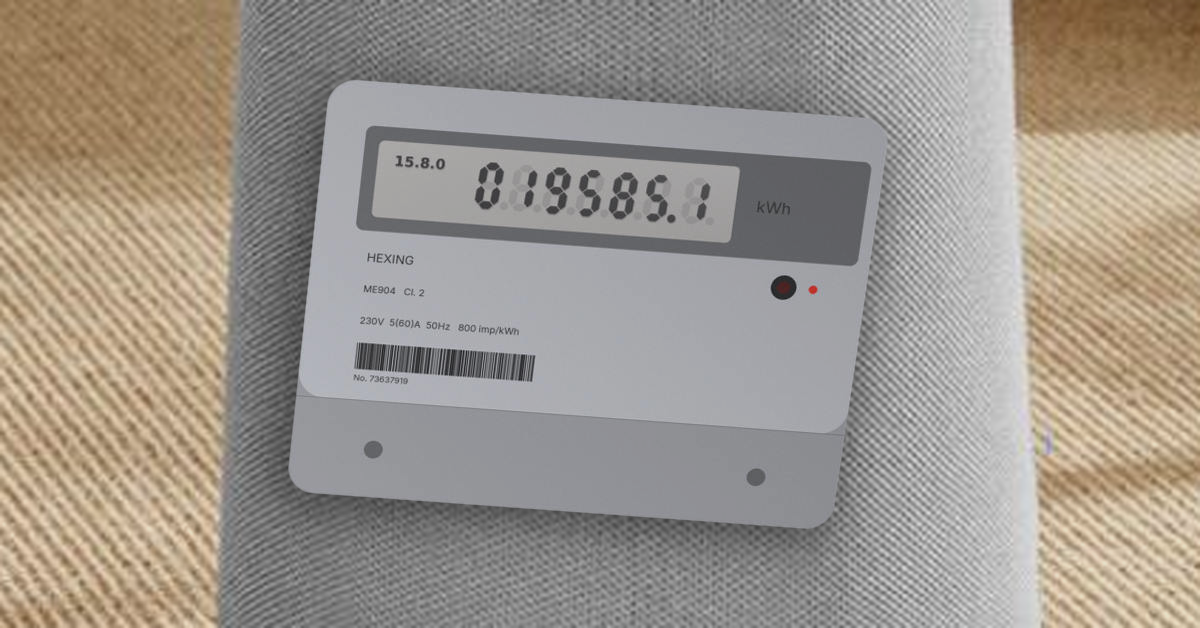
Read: 19585.1 (kWh)
